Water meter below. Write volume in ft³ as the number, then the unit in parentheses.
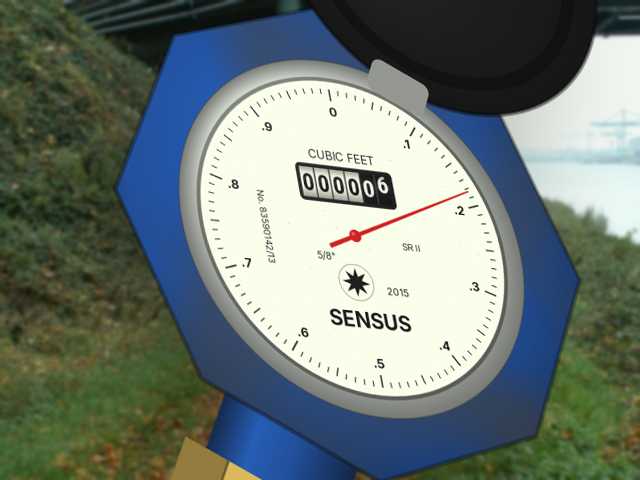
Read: 6.18 (ft³)
